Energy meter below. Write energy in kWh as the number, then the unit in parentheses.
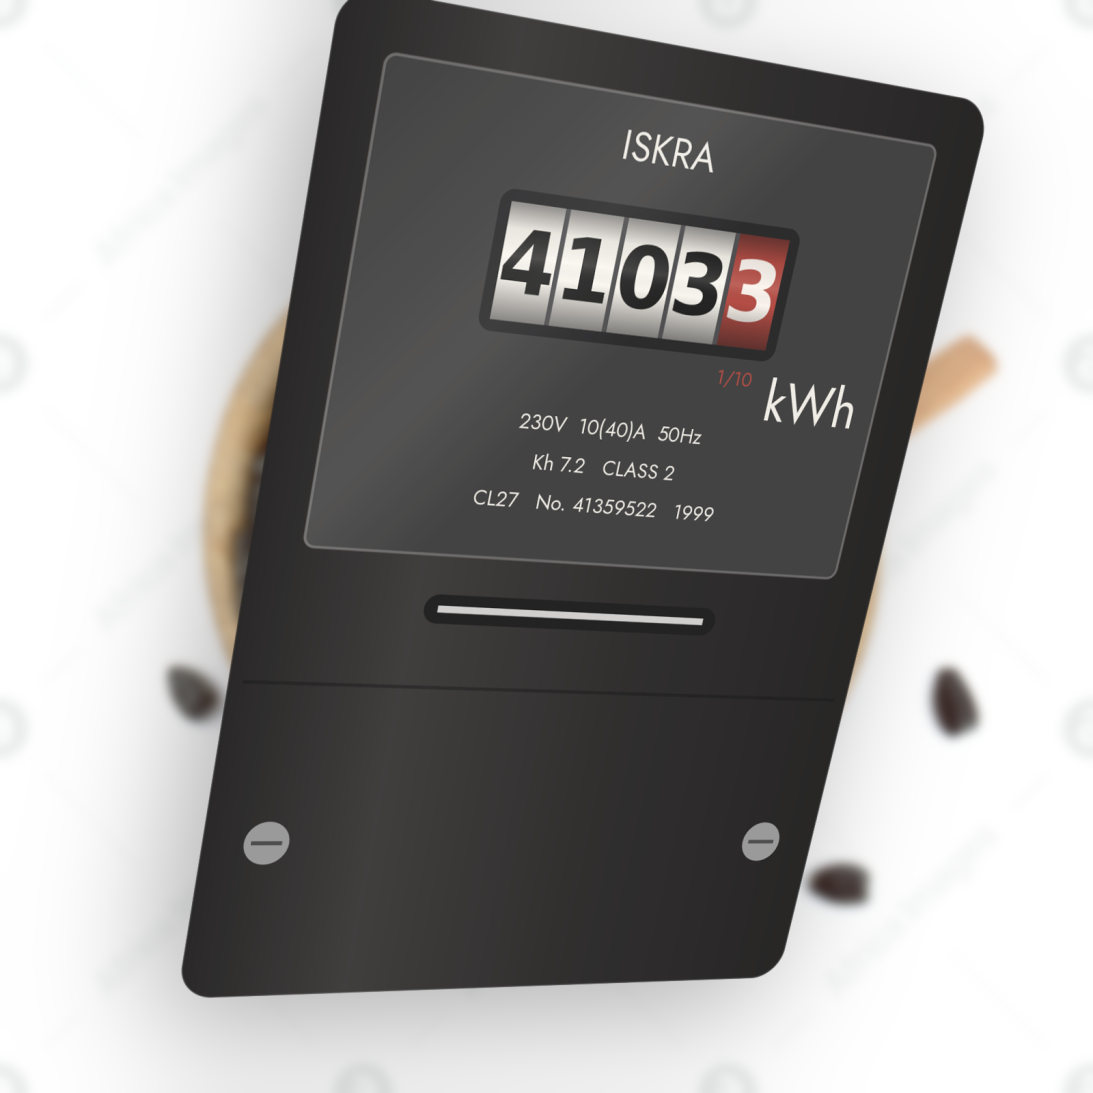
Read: 4103.3 (kWh)
